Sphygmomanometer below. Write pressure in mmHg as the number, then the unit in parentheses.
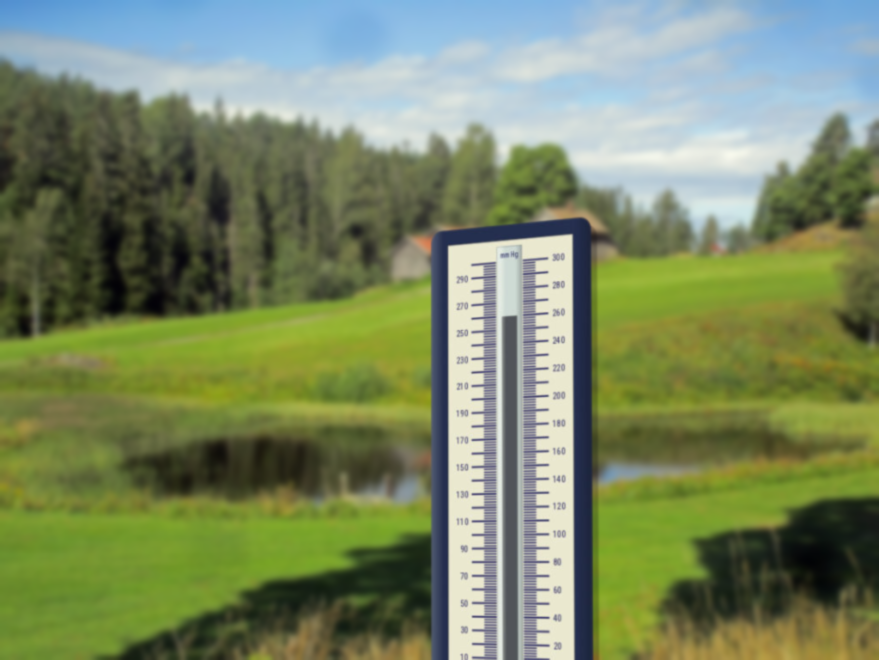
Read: 260 (mmHg)
